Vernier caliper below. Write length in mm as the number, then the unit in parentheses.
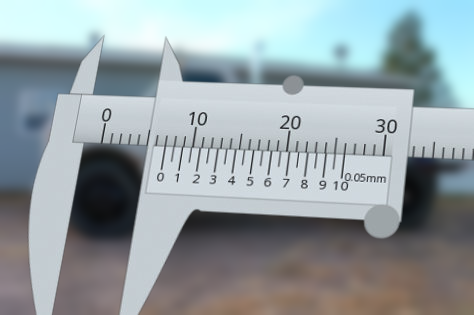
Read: 7.0 (mm)
